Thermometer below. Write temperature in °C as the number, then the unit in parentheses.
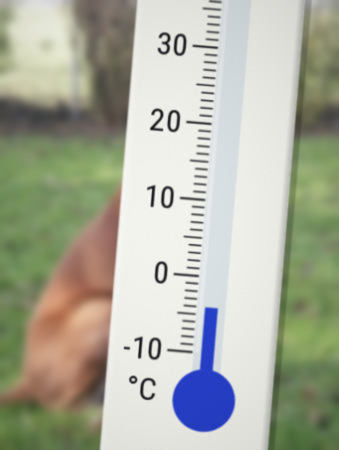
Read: -4 (°C)
